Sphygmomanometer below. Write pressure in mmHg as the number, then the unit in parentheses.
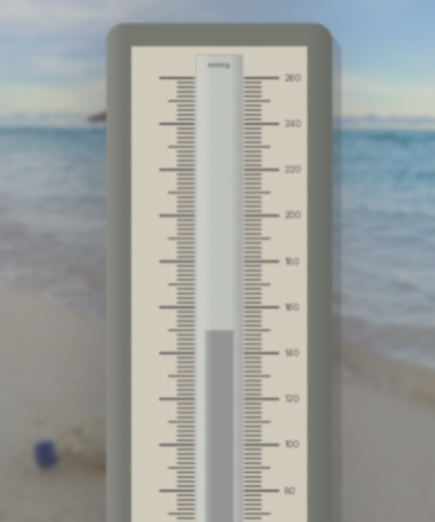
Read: 150 (mmHg)
